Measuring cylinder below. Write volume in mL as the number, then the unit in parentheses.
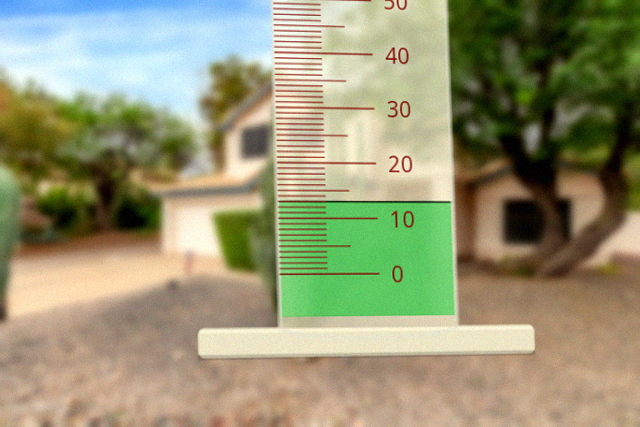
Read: 13 (mL)
